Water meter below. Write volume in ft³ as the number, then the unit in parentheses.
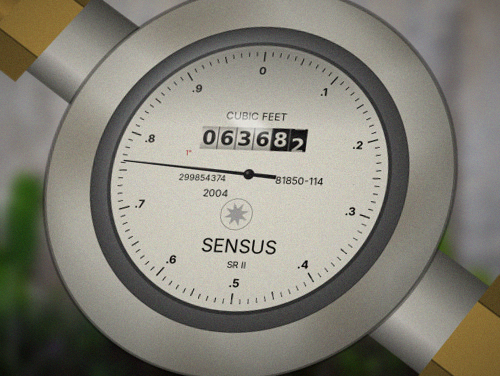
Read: 63681.76 (ft³)
